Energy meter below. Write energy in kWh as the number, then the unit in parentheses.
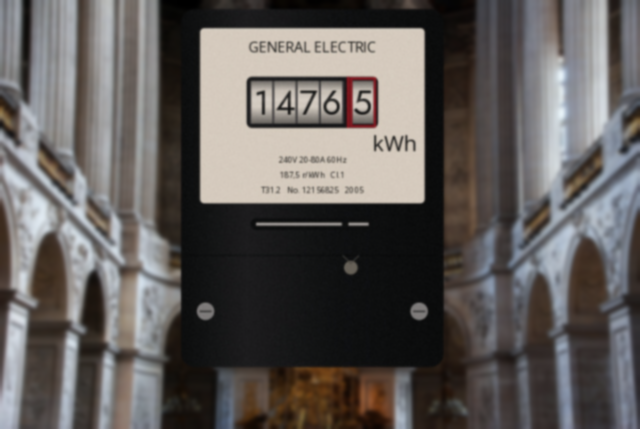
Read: 1476.5 (kWh)
